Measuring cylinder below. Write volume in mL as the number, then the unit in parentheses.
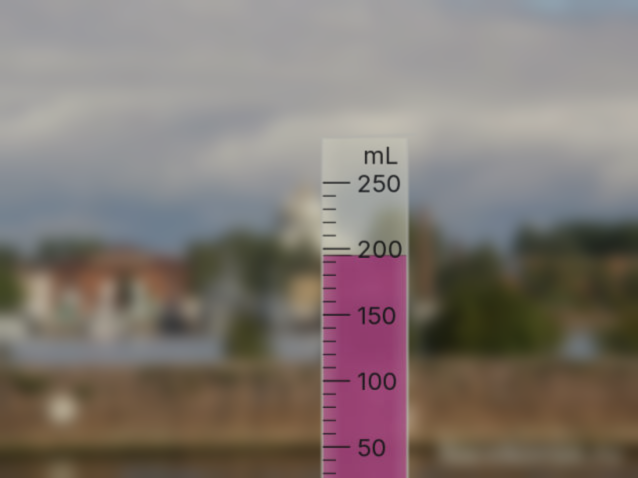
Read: 195 (mL)
